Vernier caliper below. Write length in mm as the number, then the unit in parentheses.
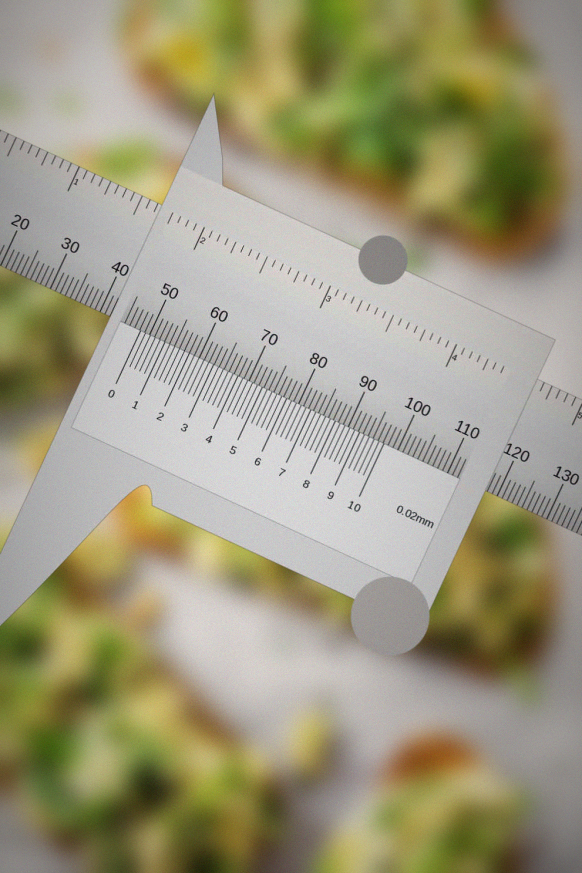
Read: 48.2 (mm)
